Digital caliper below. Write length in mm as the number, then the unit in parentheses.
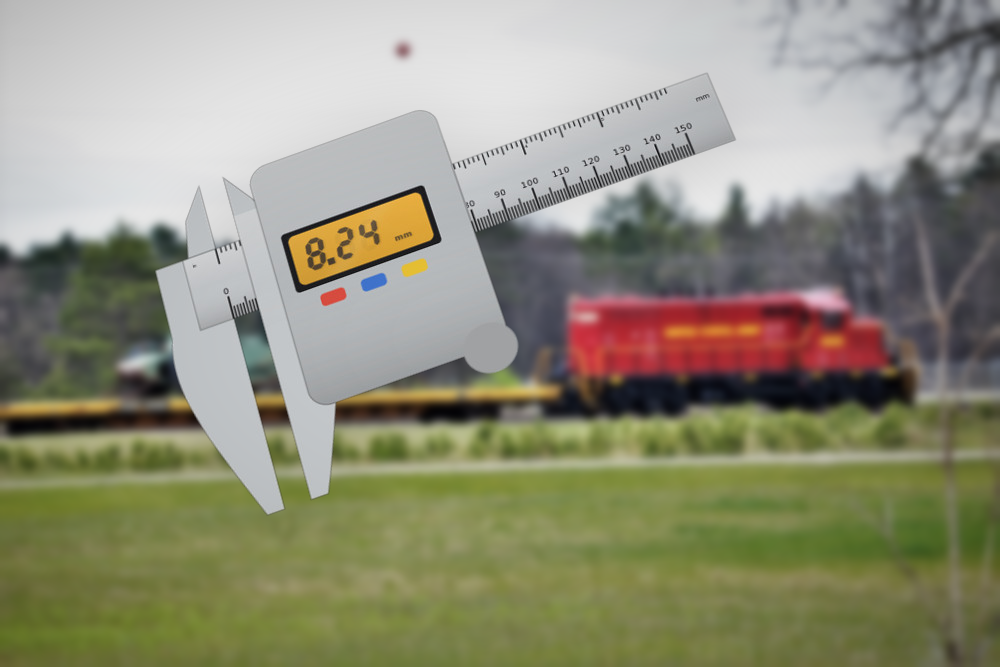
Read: 8.24 (mm)
